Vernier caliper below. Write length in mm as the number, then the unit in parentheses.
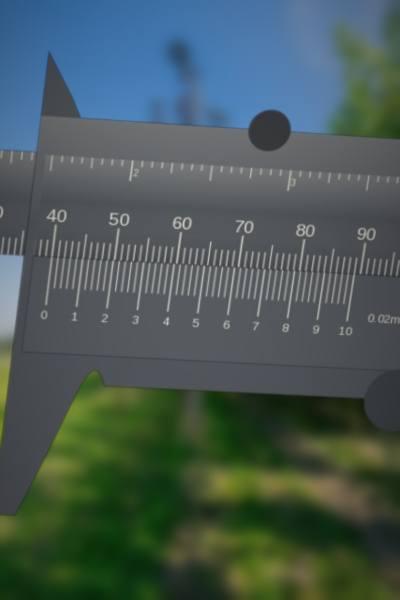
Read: 40.0 (mm)
